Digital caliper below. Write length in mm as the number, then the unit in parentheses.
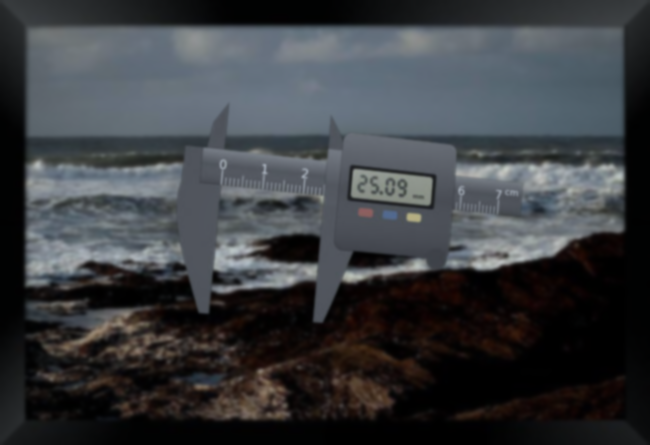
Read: 25.09 (mm)
